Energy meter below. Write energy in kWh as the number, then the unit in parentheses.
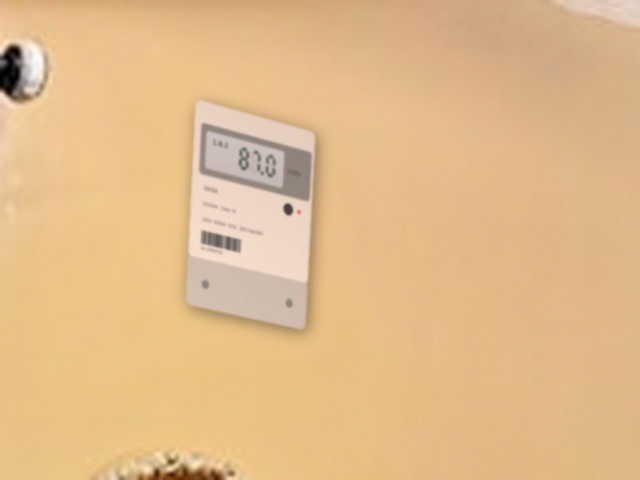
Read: 87.0 (kWh)
